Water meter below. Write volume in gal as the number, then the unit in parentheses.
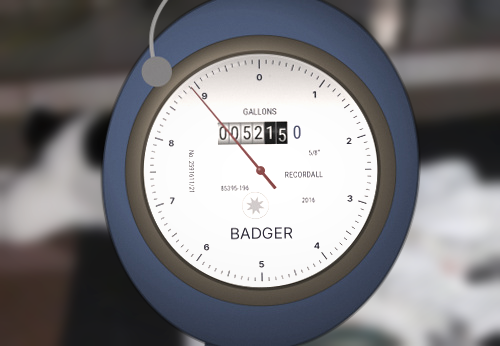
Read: 52148.9 (gal)
